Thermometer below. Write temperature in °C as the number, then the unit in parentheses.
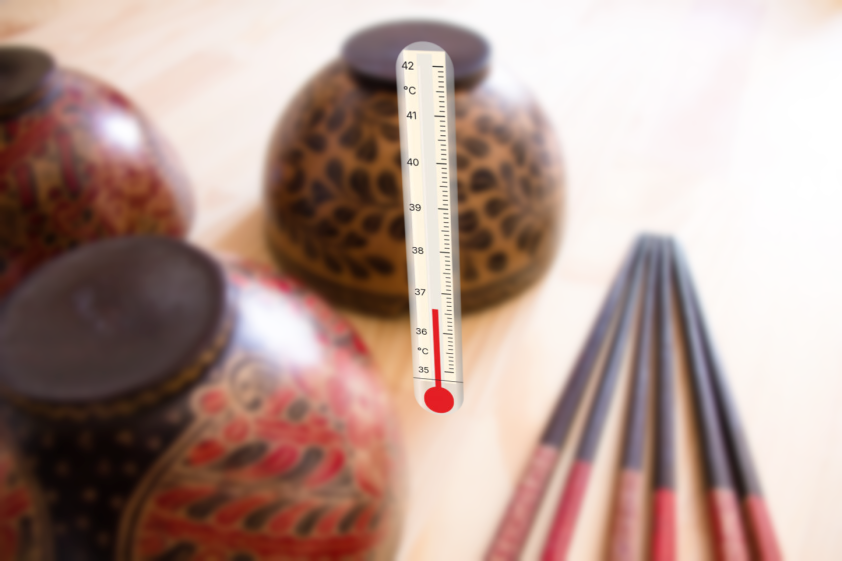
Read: 36.6 (°C)
